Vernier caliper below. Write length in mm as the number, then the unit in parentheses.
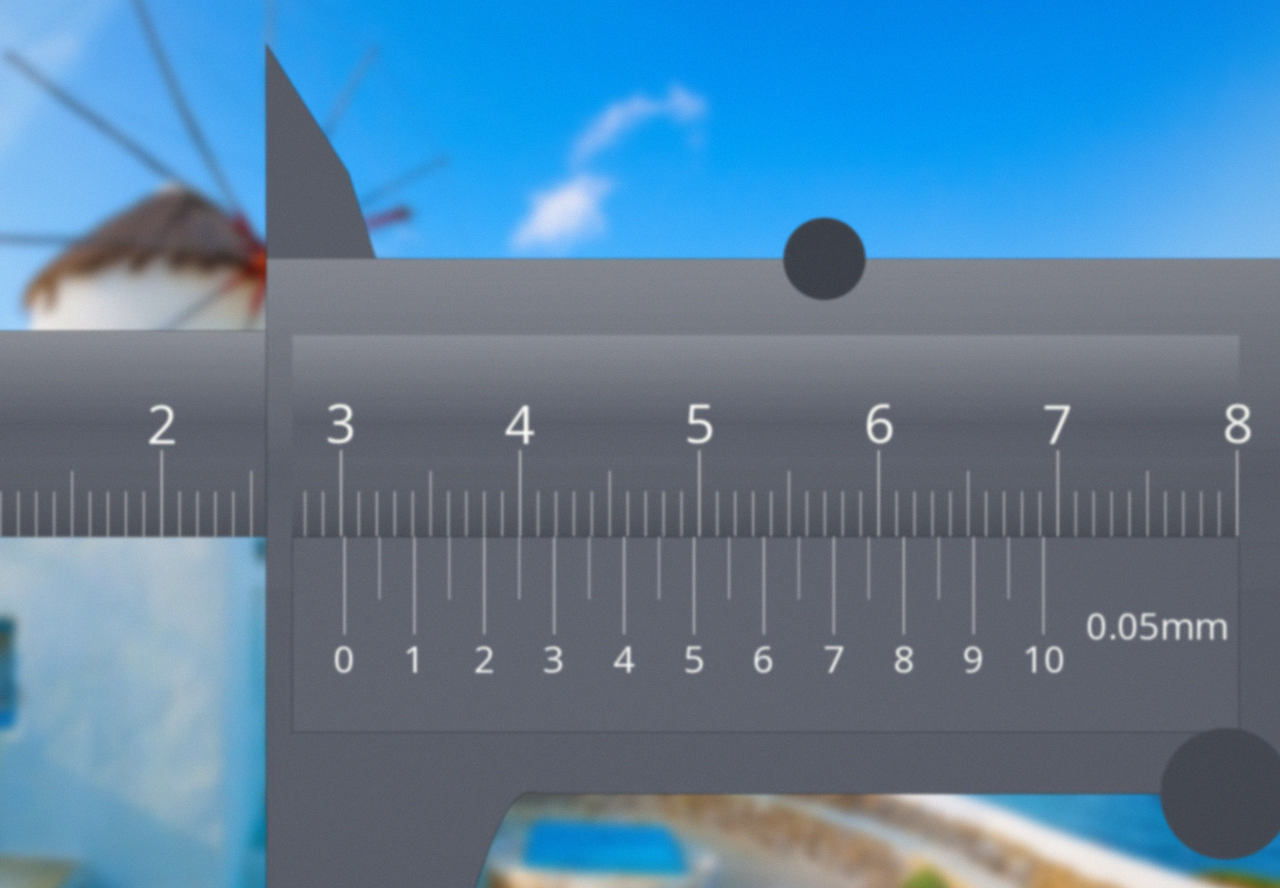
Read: 30.2 (mm)
